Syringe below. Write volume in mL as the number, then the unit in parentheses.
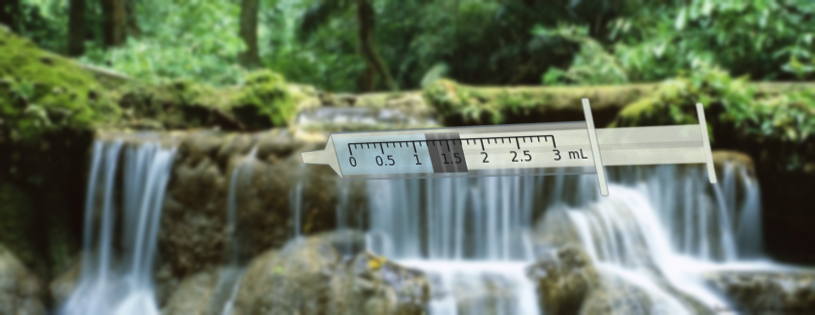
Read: 1.2 (mL)
